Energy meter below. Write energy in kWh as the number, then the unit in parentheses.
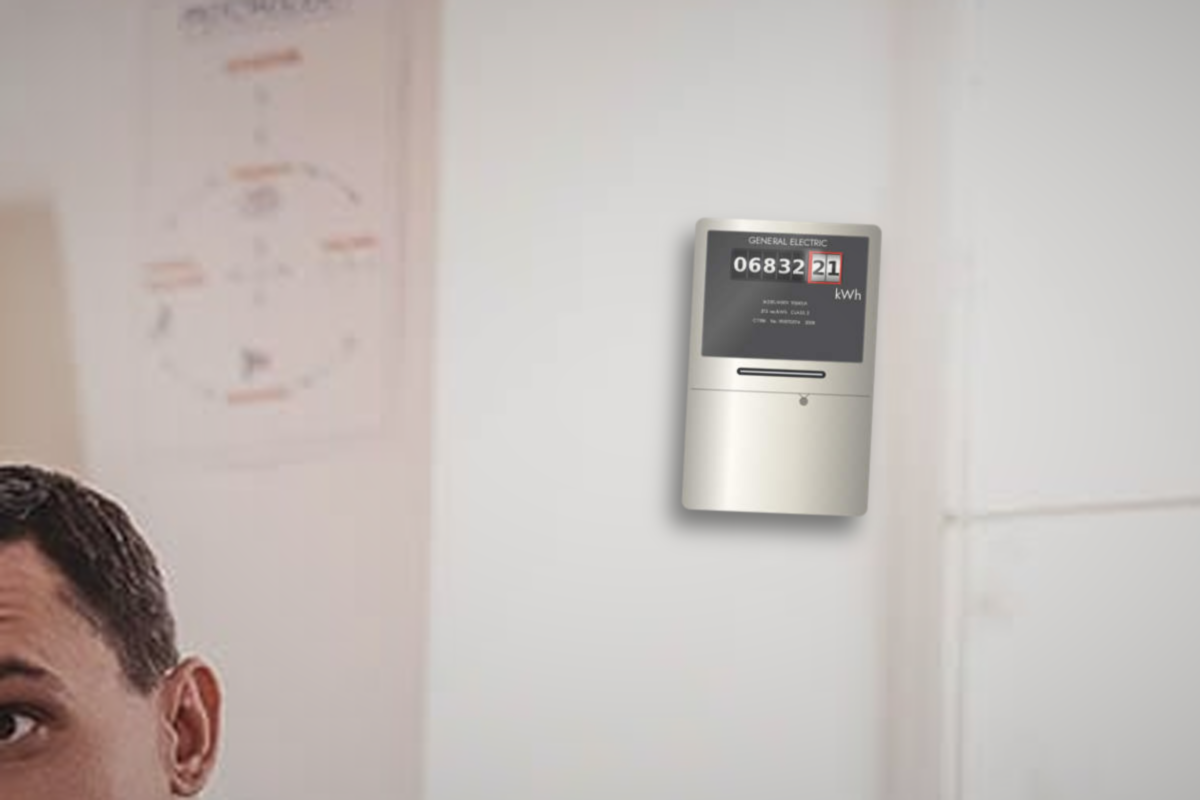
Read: 6832.21 (kWh)
